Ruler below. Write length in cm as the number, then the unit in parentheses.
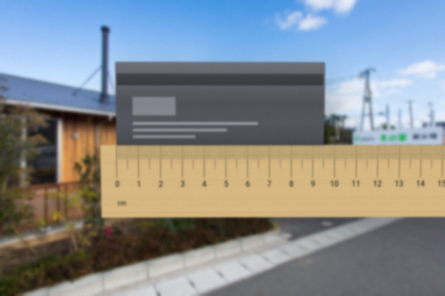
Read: 9.5 (cm)
